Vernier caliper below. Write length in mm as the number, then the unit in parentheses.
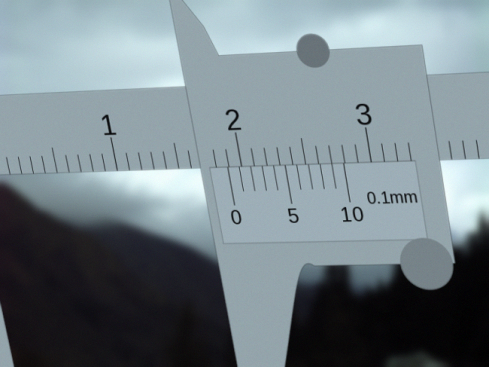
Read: 18.9 (mm)
